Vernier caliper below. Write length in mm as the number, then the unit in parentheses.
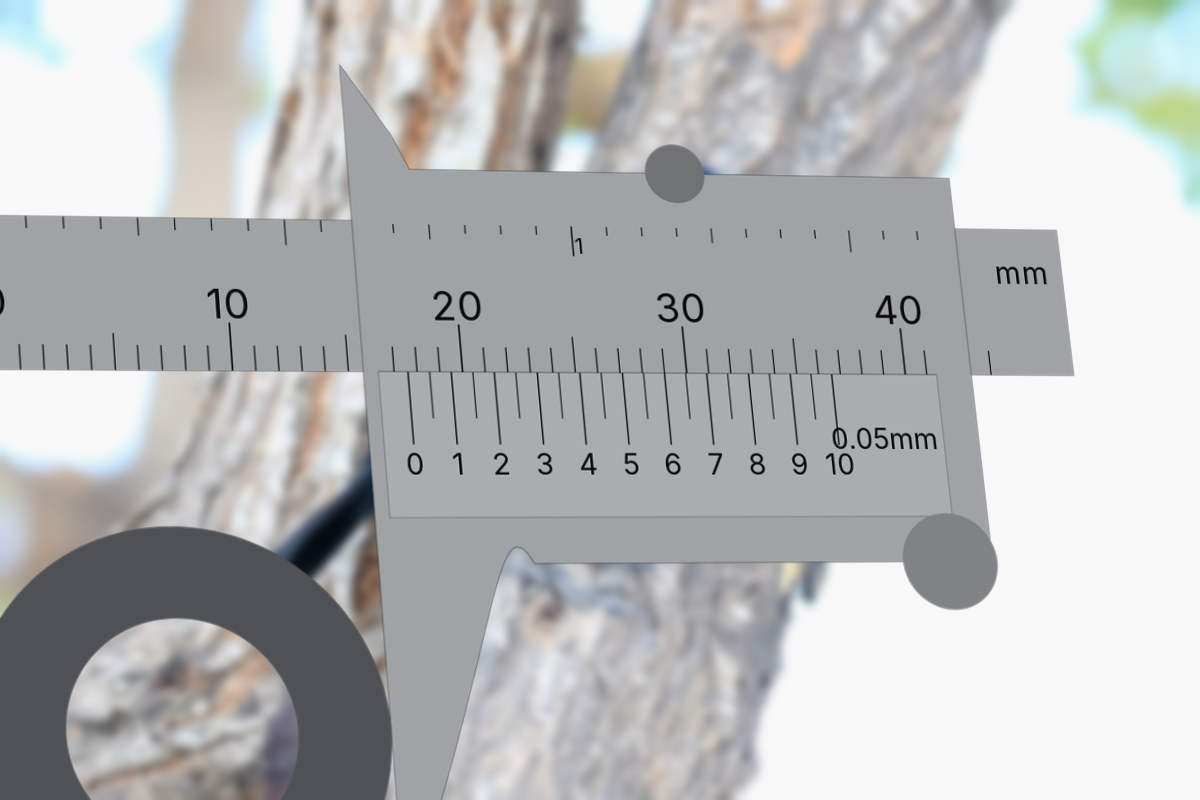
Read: 17.6 (mm)
